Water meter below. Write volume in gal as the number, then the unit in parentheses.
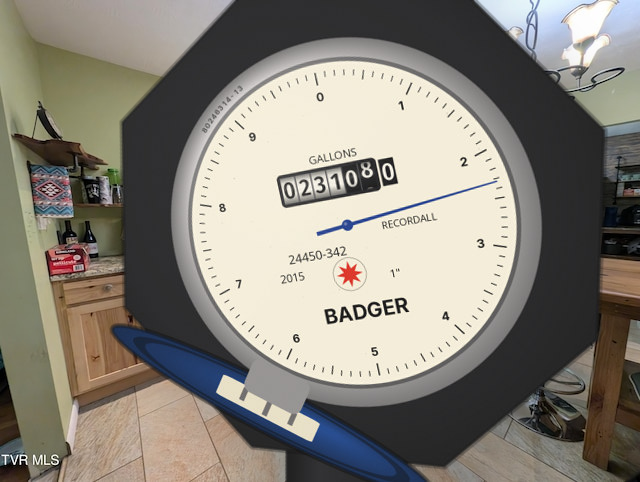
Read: 231082.3 (gal)
